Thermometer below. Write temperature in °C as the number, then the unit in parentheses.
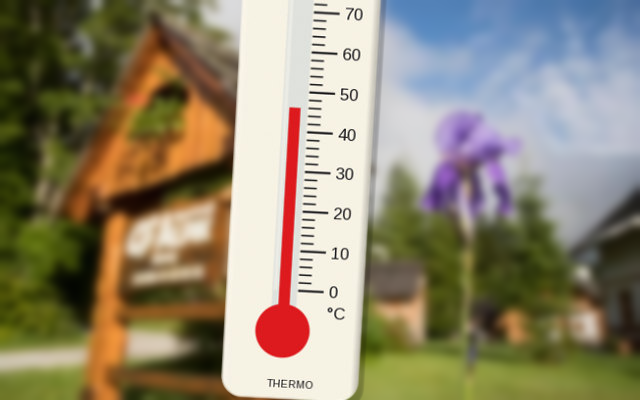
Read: 46 (°C)
